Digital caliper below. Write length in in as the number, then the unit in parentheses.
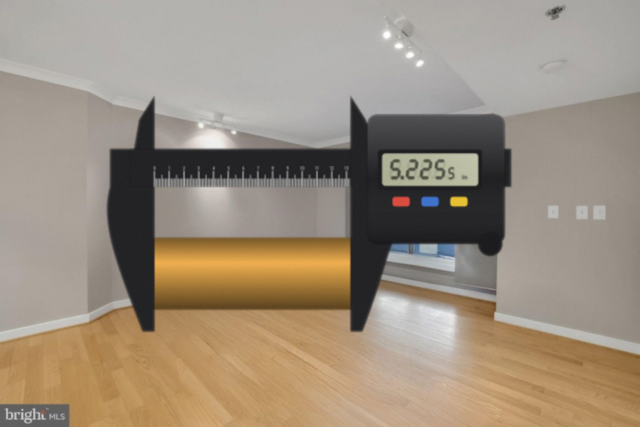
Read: 5.2255 (in)
